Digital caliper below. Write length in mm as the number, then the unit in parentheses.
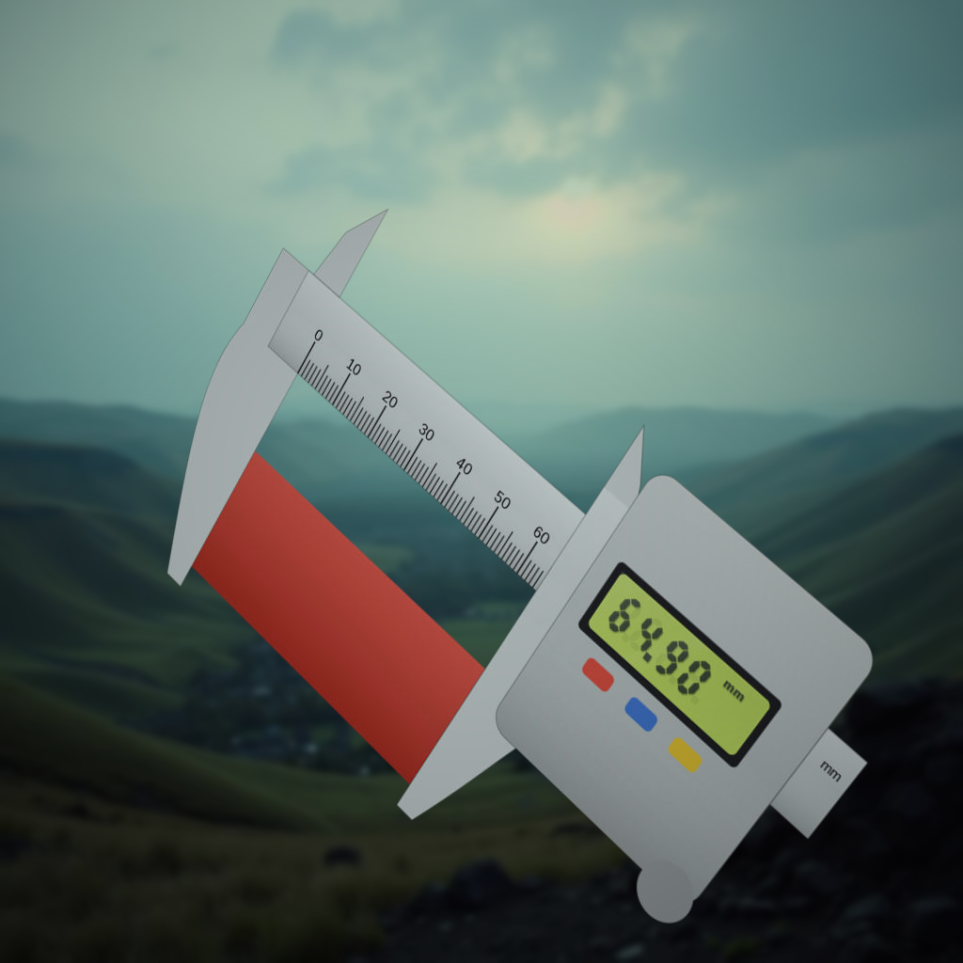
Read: 64.90 (mm)
